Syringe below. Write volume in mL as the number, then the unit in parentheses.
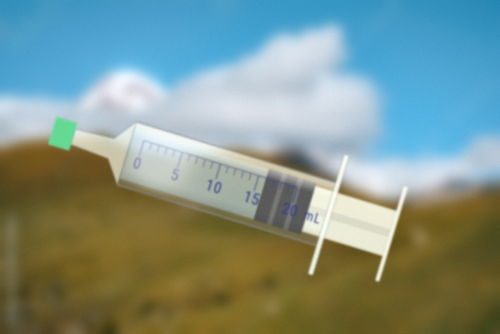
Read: 16 (mL)
